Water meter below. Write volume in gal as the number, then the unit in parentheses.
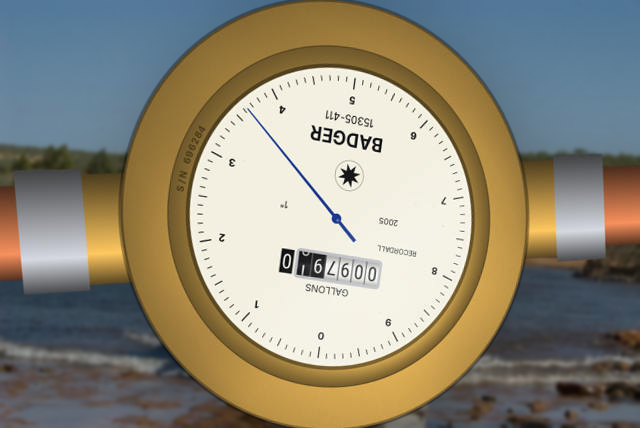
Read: 97913.6 (gal)
